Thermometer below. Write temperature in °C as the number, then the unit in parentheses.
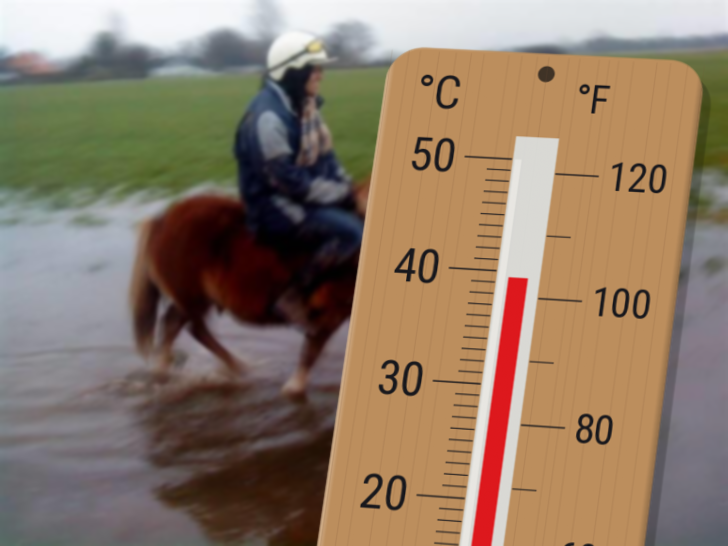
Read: 39.5 (°C)
